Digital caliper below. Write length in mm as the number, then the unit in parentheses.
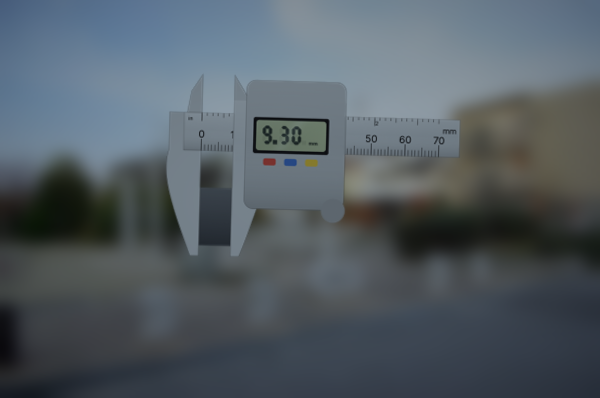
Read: 9.30 (mm)
